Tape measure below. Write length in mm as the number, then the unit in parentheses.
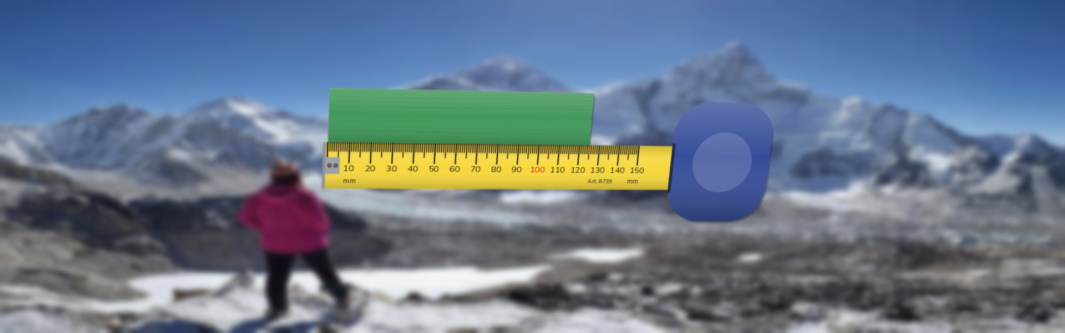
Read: 125 (mm)
